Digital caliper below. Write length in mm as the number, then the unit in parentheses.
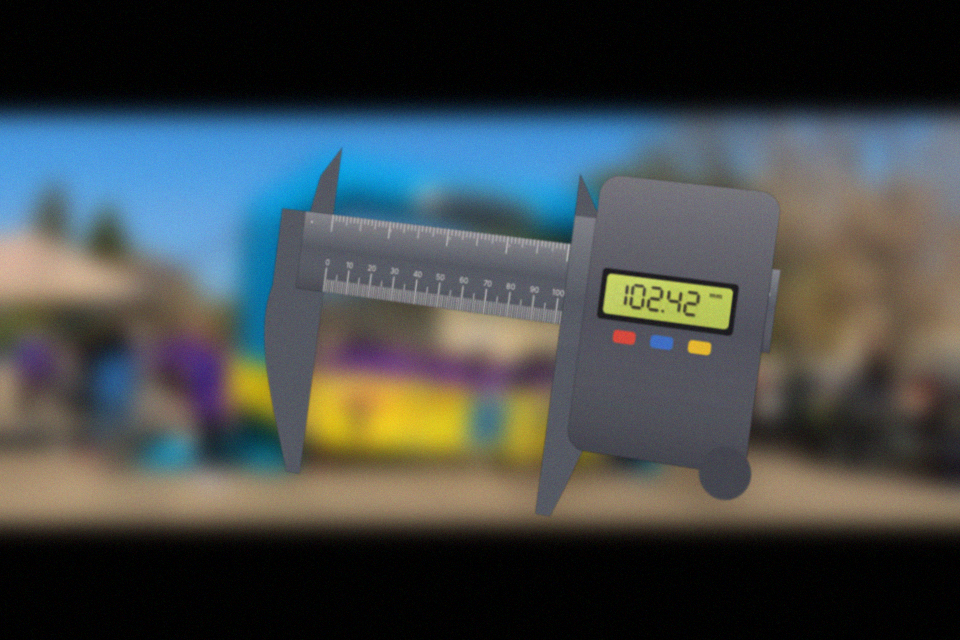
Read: 102.42 (mm)
